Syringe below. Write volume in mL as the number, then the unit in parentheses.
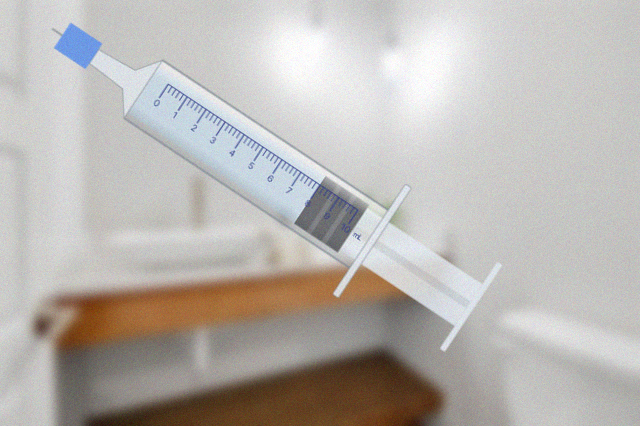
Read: 8 (mL)
